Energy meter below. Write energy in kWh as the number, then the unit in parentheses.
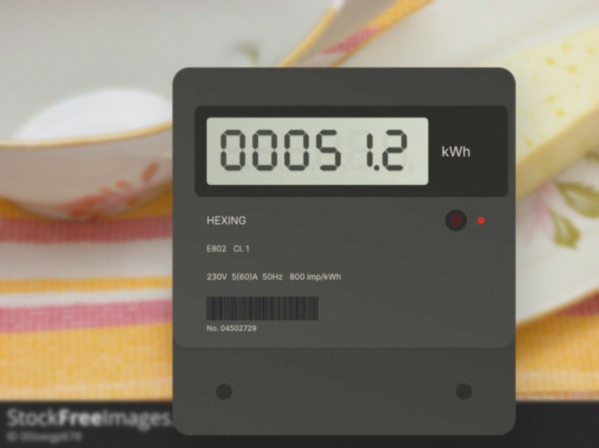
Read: 51.2 (kWh)
